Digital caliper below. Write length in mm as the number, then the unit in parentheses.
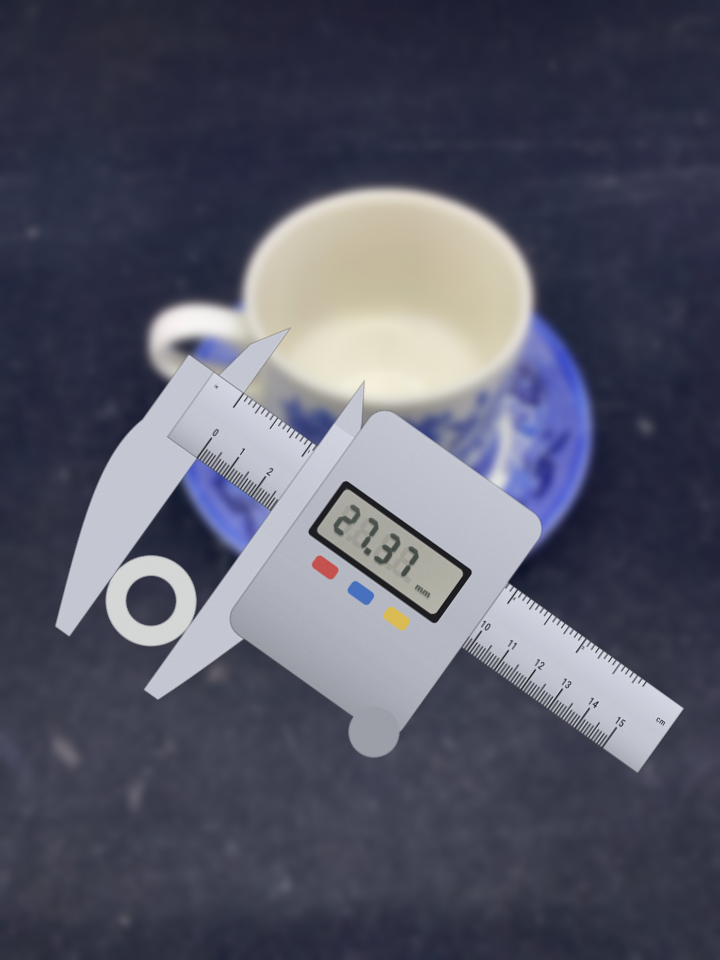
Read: 27.37 (mm)
